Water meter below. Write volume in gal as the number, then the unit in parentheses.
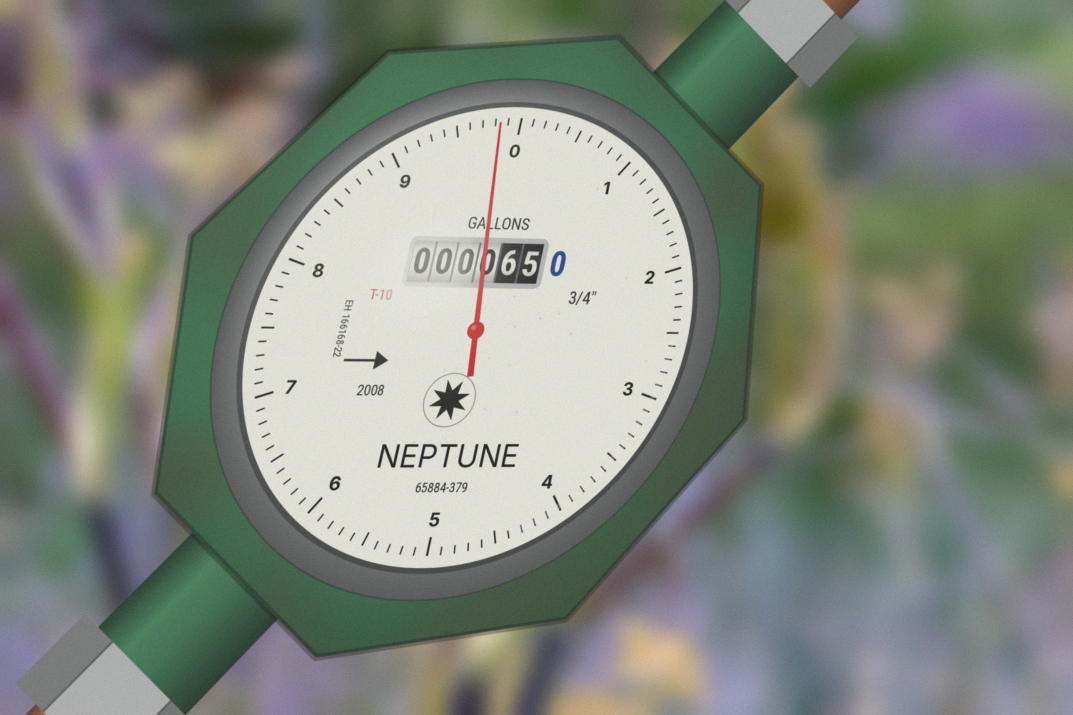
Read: 649.8 (gal)
